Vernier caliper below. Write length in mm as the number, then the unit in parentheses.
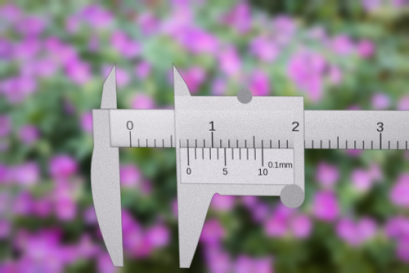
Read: 7.0 (mm)
